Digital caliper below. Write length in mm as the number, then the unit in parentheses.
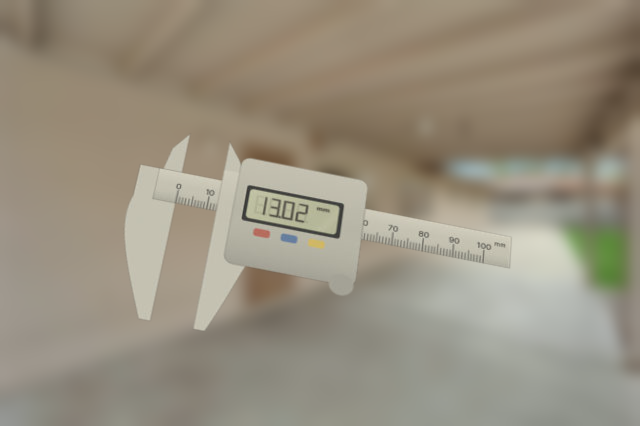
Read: 13.02 (mm)
